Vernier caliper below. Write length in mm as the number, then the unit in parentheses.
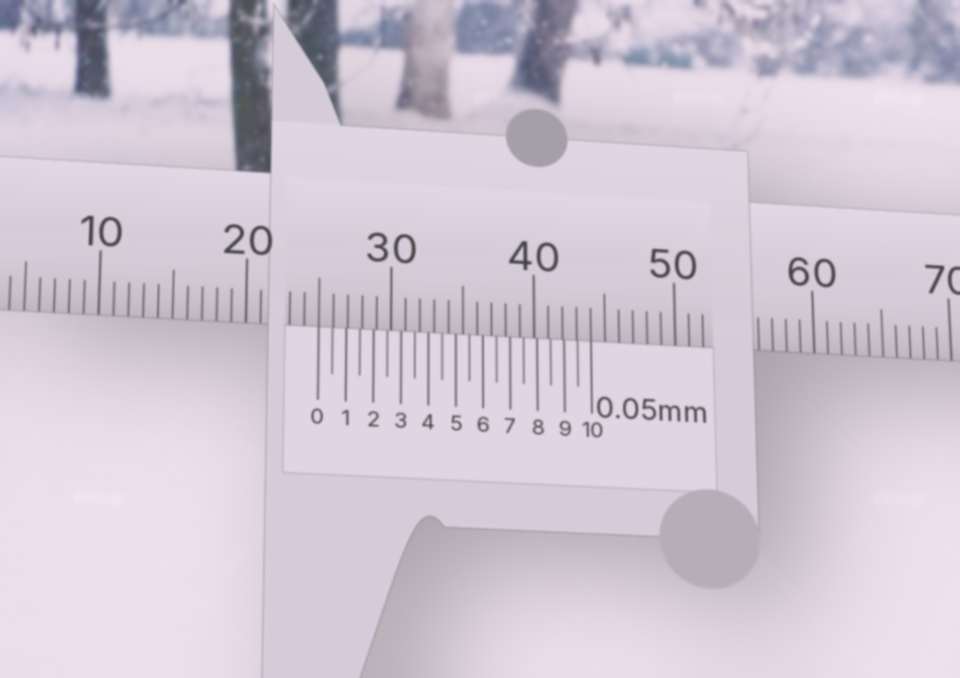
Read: 25.0 (mm)
